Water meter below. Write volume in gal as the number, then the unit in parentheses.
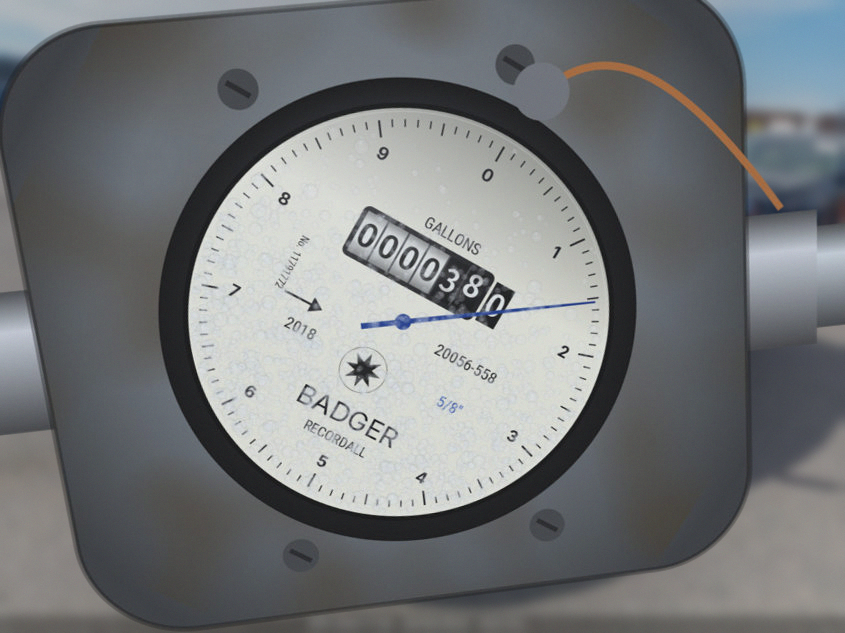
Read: 381.5 (gal)
